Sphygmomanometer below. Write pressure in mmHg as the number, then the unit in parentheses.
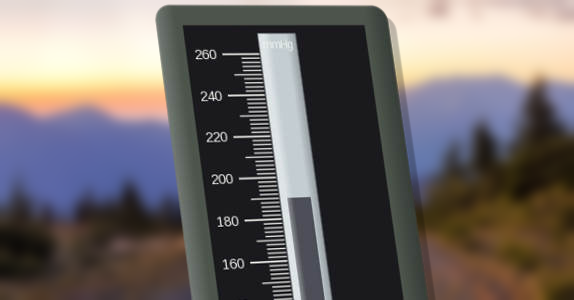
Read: 190 (mmHg)
